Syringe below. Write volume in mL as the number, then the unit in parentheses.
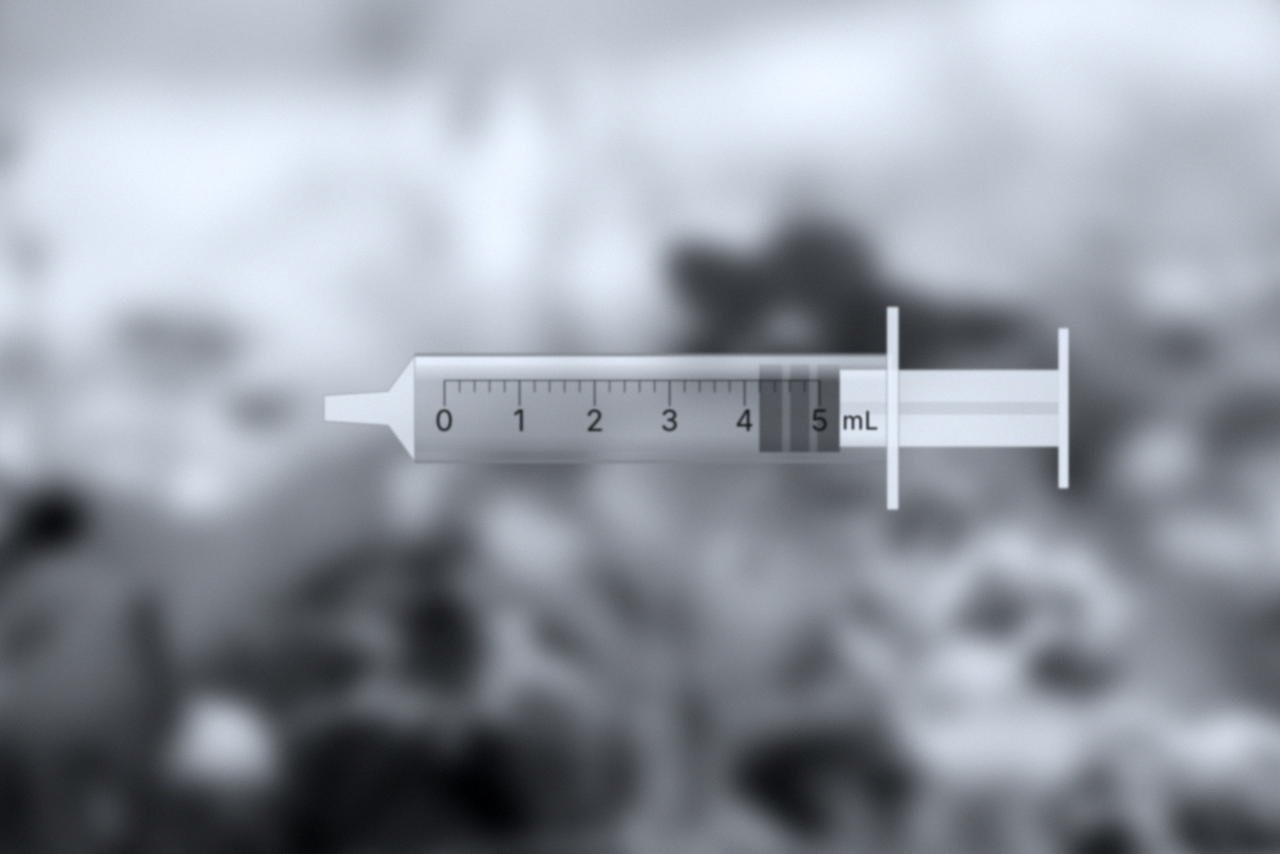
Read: 4.2 (mL)
